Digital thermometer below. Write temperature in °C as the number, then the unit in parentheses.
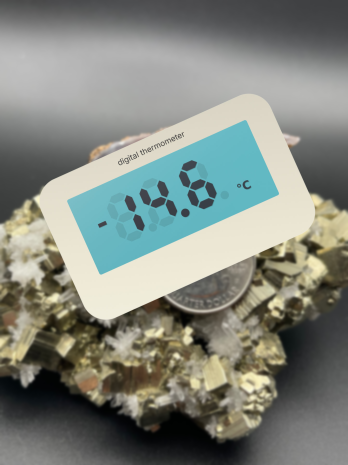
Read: -14.6 (°C)
